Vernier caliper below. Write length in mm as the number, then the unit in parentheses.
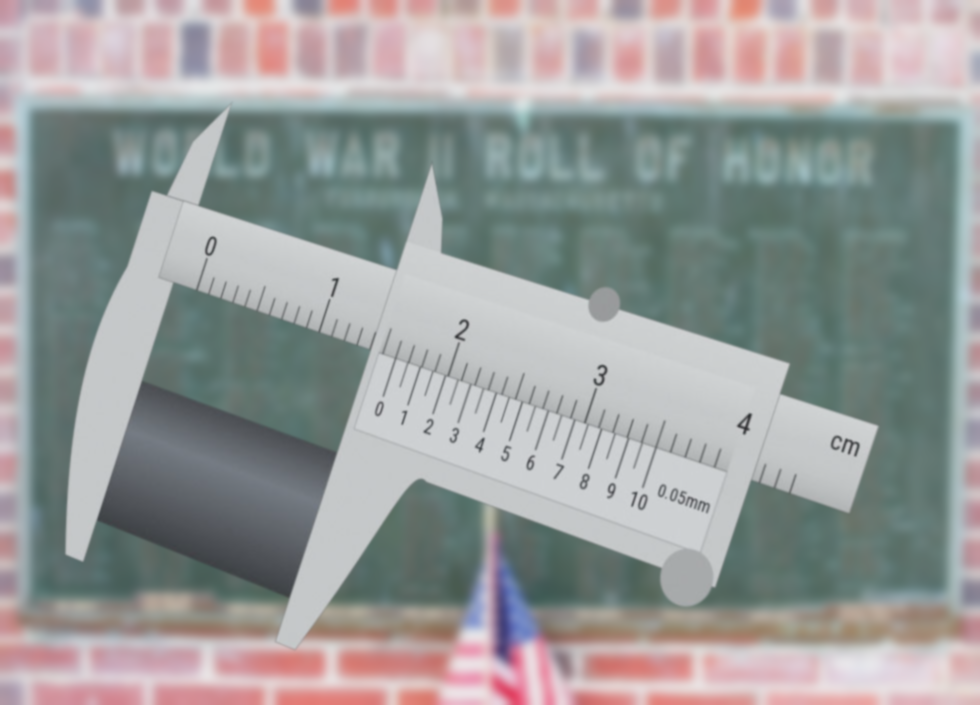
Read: 16.0 (mm)
